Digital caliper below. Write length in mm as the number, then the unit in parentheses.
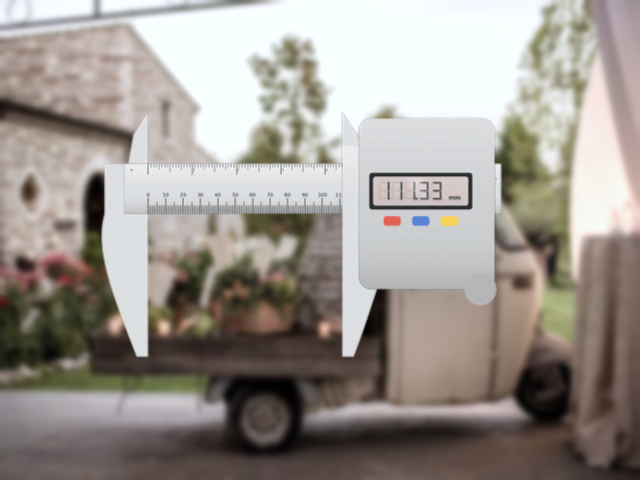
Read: 111.33 (mm)
